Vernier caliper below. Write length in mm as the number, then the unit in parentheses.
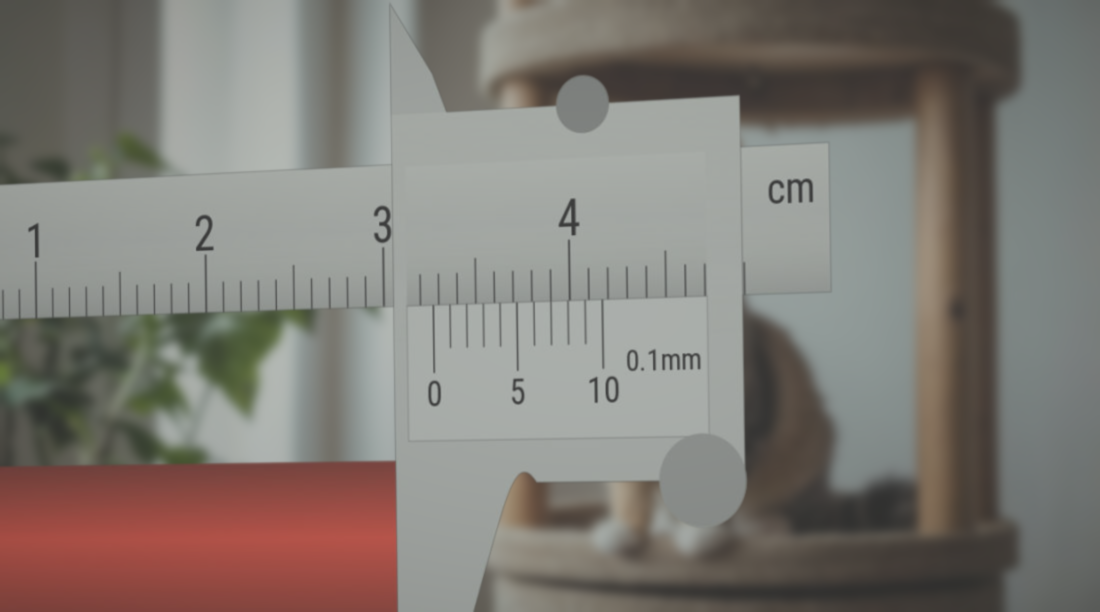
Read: 32.7 (mm)
